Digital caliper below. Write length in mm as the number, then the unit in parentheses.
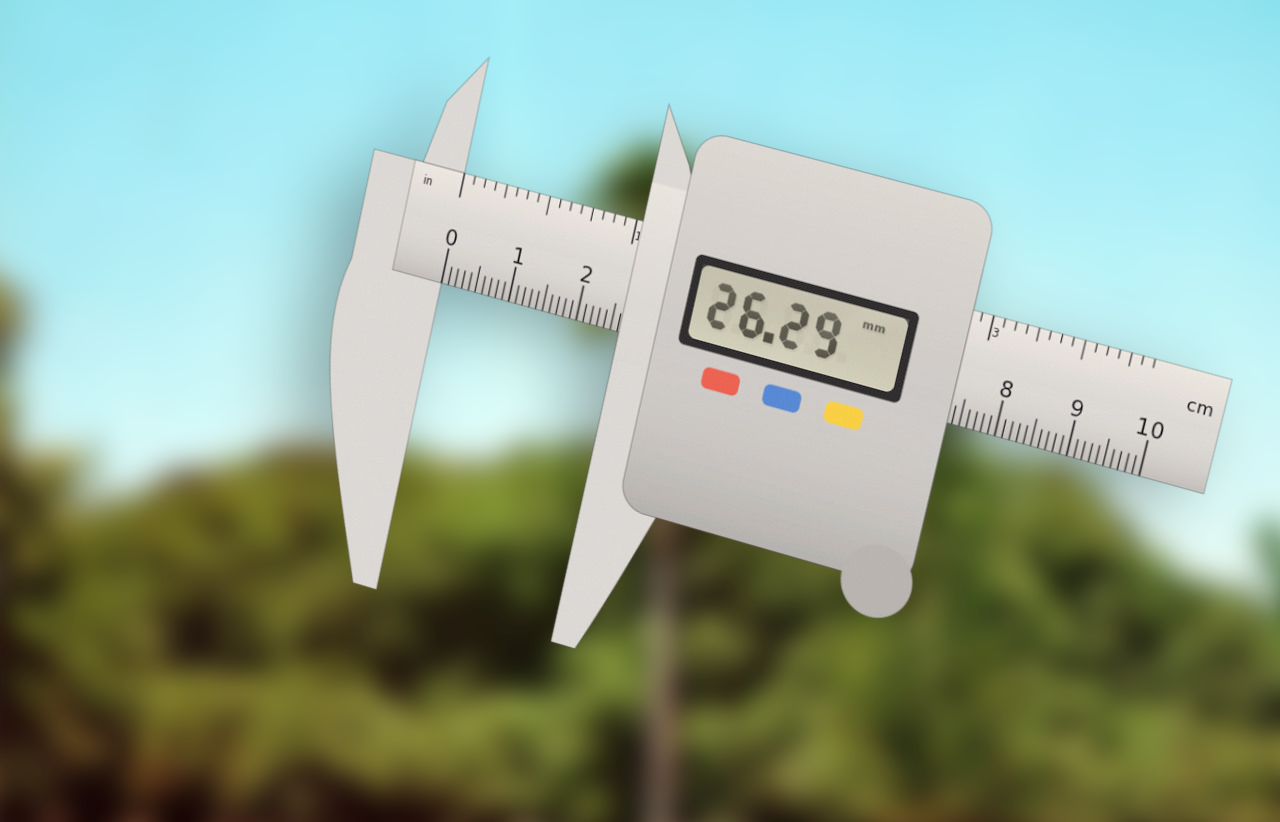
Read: 26.29 (mm)
